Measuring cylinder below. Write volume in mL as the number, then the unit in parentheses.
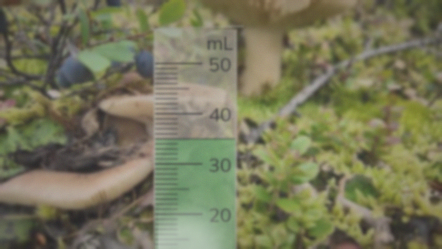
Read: 35 (mL)
